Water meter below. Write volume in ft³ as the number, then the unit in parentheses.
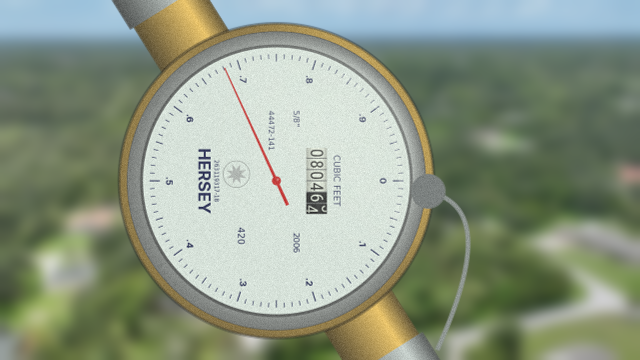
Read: 80463.68 (ft³)
